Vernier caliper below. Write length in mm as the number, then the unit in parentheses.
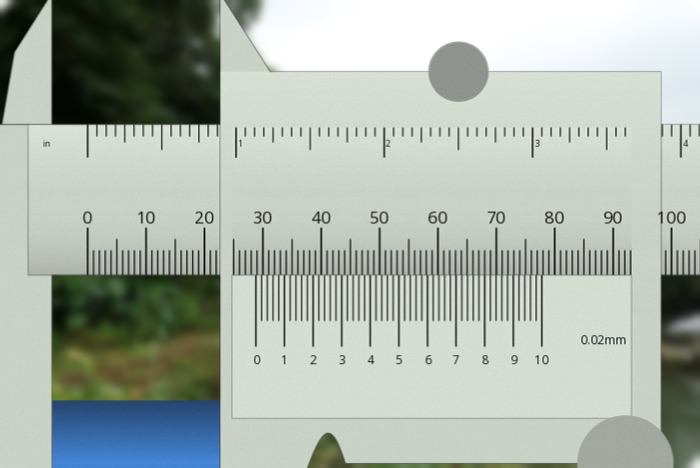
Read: 28.8 (mm)
